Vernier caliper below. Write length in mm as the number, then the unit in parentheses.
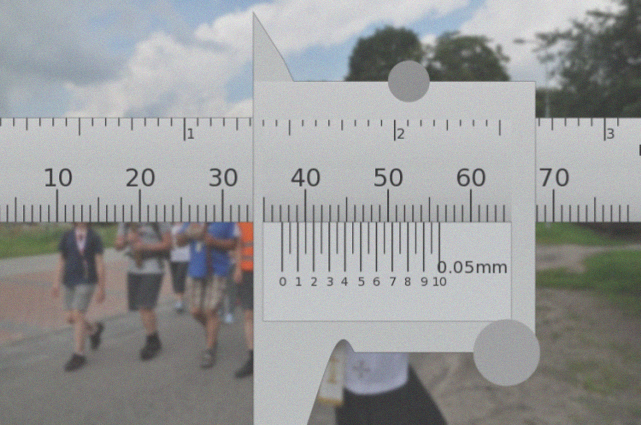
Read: 37.2 (mm)
